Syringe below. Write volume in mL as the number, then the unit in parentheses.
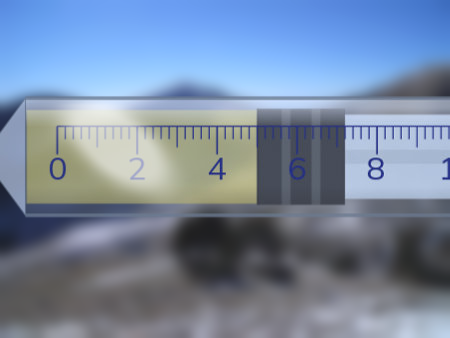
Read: 5 (mL)
